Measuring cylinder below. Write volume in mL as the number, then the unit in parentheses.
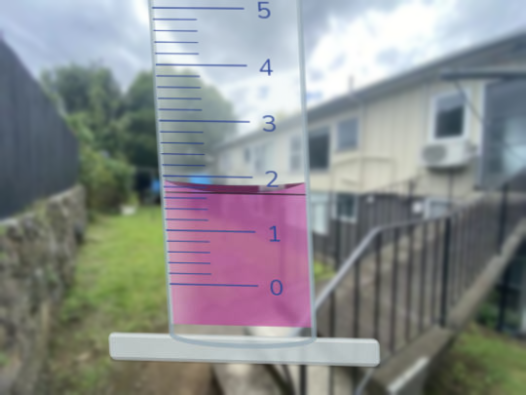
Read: 1.7 (mL)
